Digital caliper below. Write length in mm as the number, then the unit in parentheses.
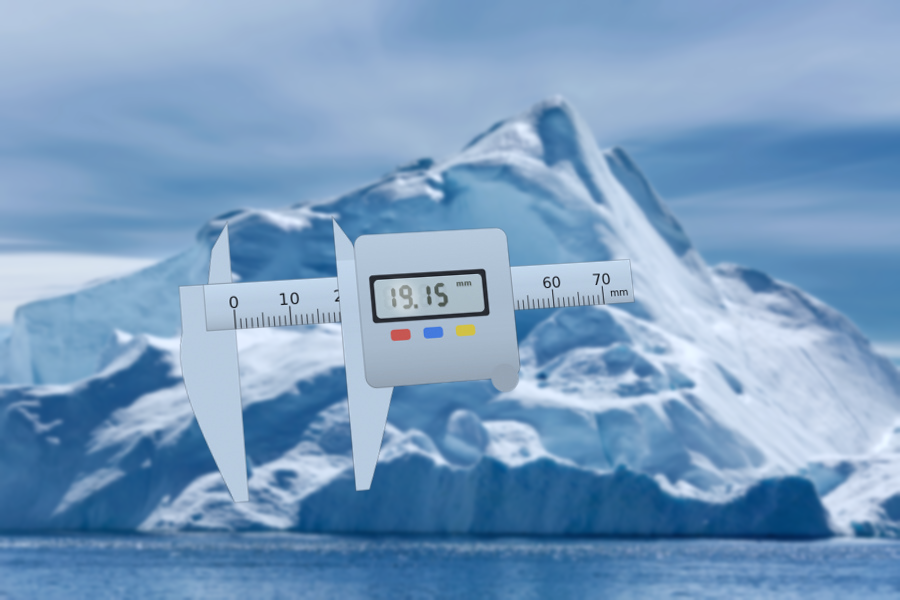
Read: 19.15 (mm)
